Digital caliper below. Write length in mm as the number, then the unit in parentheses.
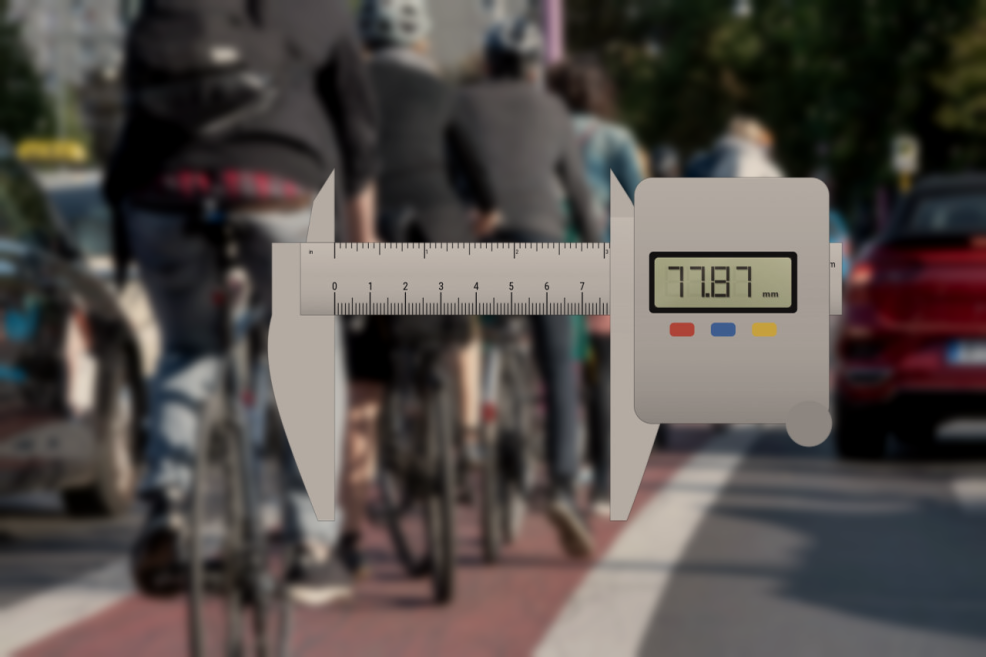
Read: 77.87 (mm)
